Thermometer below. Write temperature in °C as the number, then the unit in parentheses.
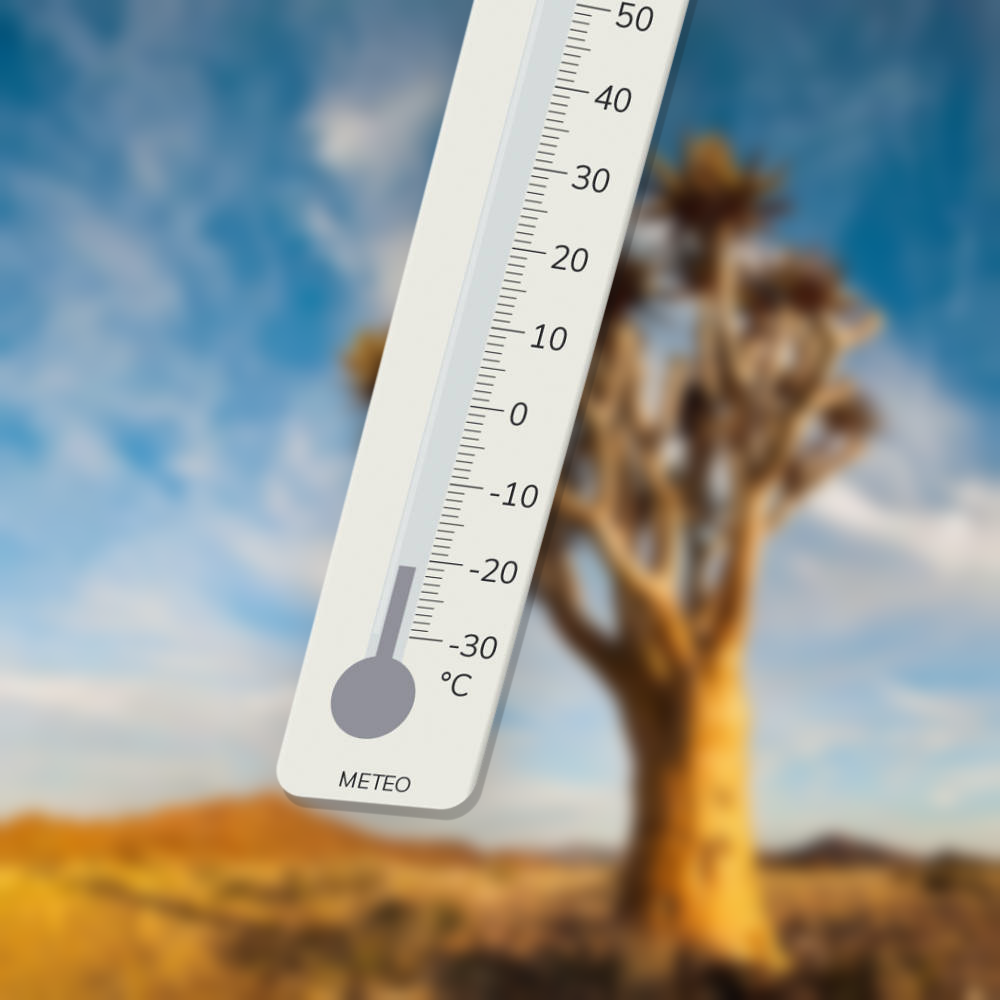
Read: -21 (°C)
